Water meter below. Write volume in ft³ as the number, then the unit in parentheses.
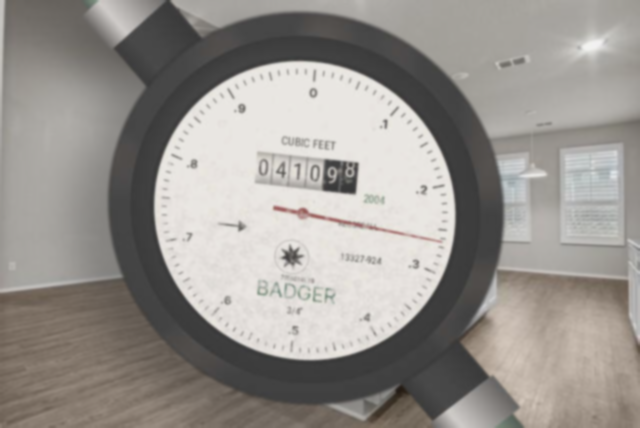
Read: 41098.26 (ft³)
